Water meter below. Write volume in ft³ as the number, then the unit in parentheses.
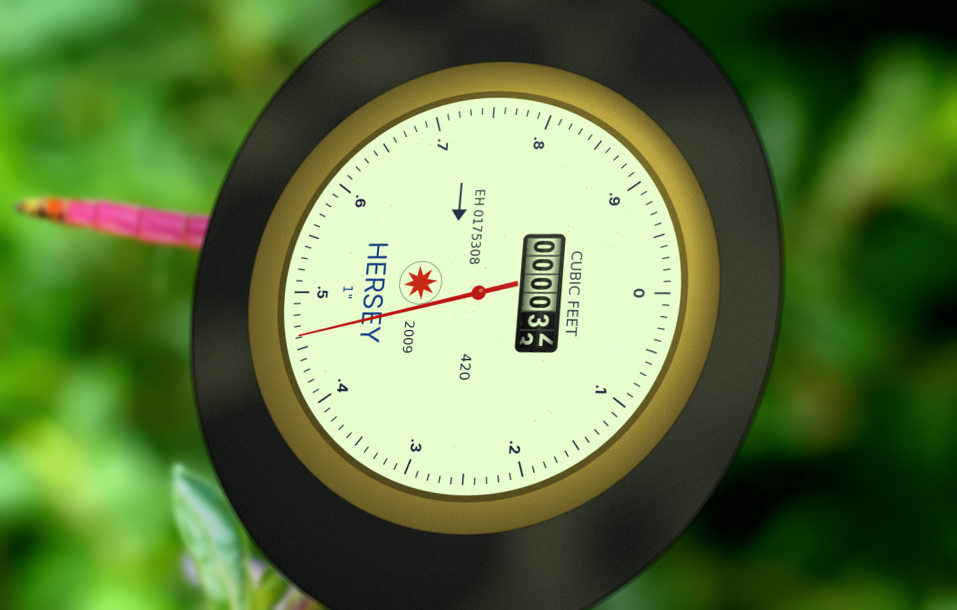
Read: 32.46 (ft³)
